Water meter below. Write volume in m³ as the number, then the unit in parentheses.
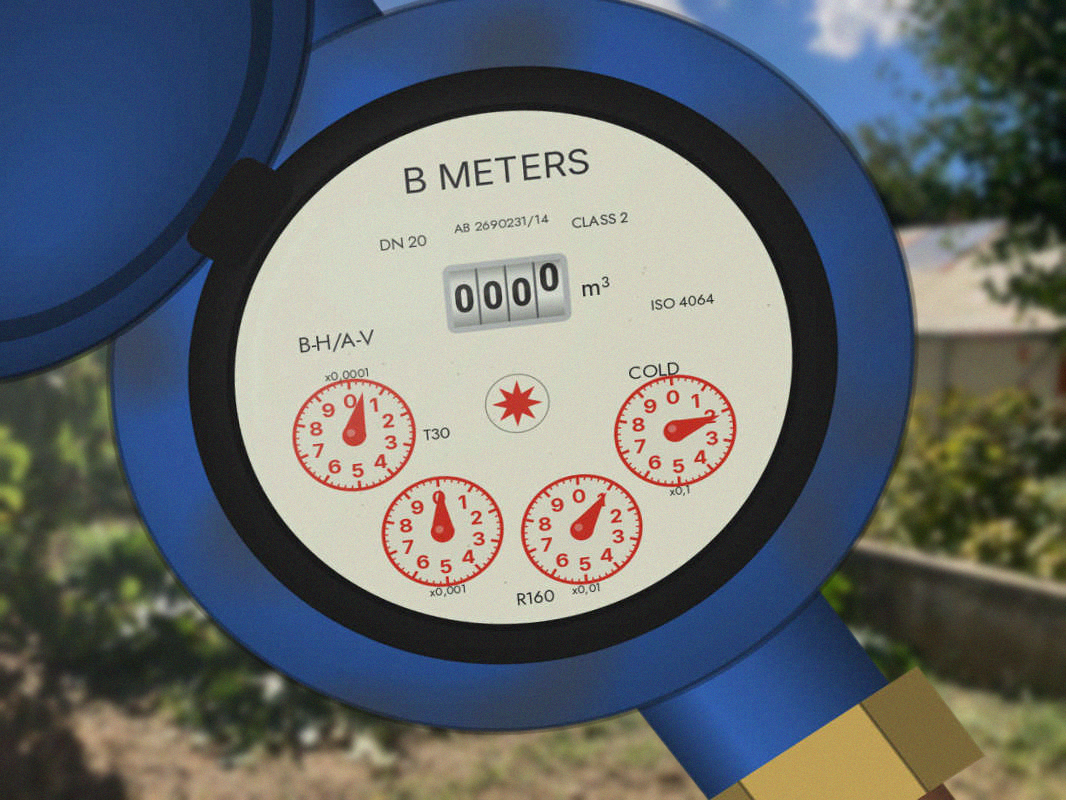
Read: 0.2100 (m³)
